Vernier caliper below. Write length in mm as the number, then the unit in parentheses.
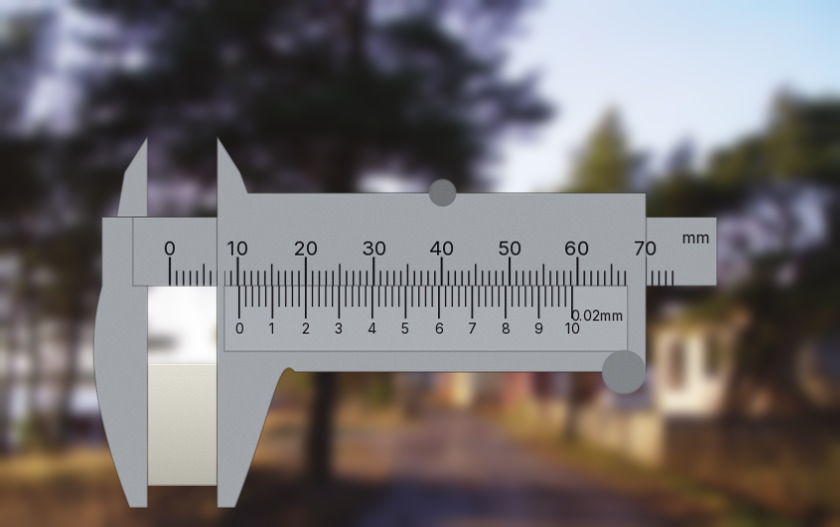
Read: 10.2 (mm)
